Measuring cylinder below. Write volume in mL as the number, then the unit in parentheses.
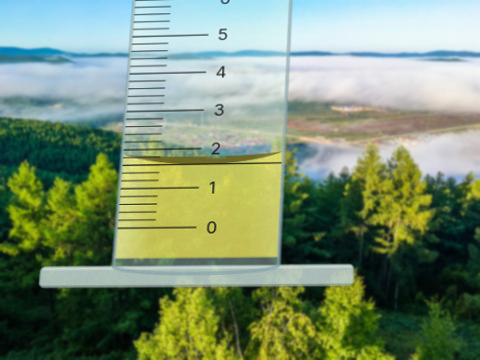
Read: 1.6 (mL)
